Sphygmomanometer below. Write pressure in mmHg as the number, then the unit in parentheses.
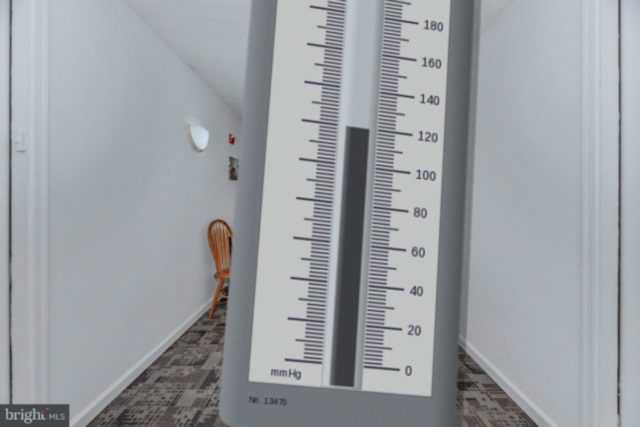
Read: 120 (mmHg)
